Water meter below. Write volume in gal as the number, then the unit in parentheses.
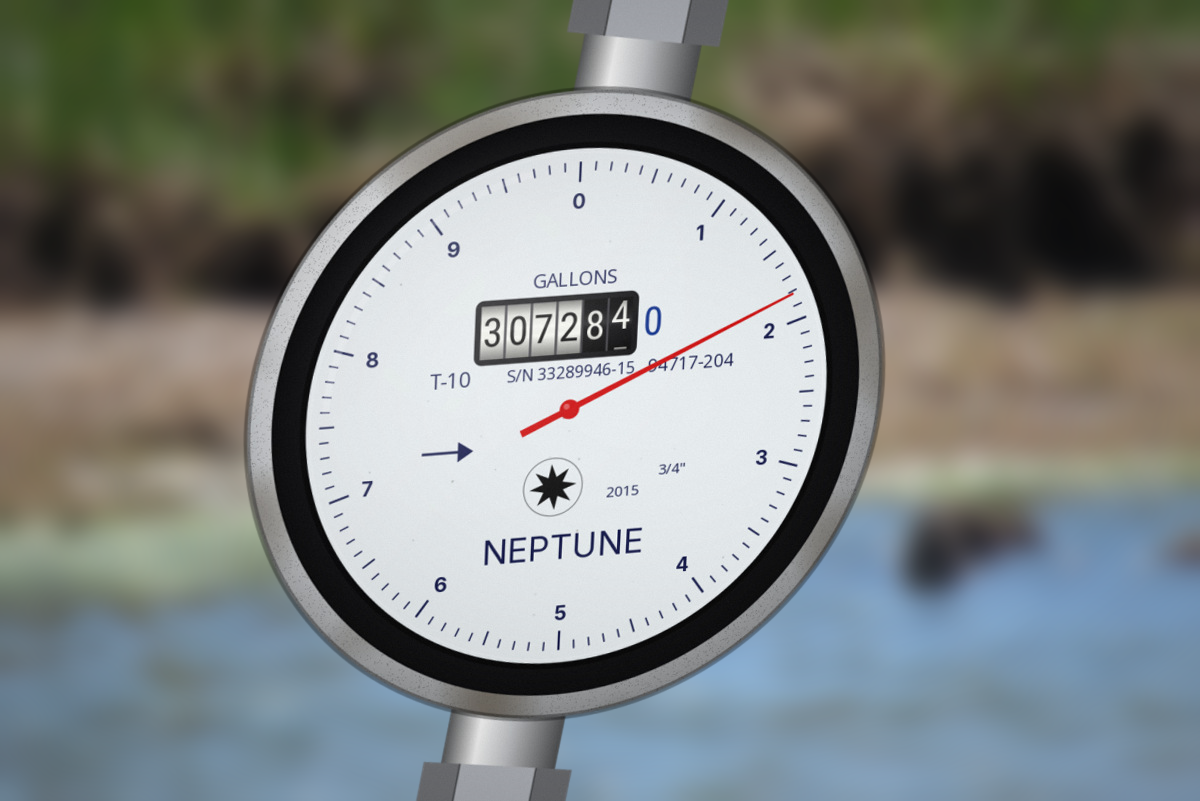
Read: 3072841.8 (gal)
